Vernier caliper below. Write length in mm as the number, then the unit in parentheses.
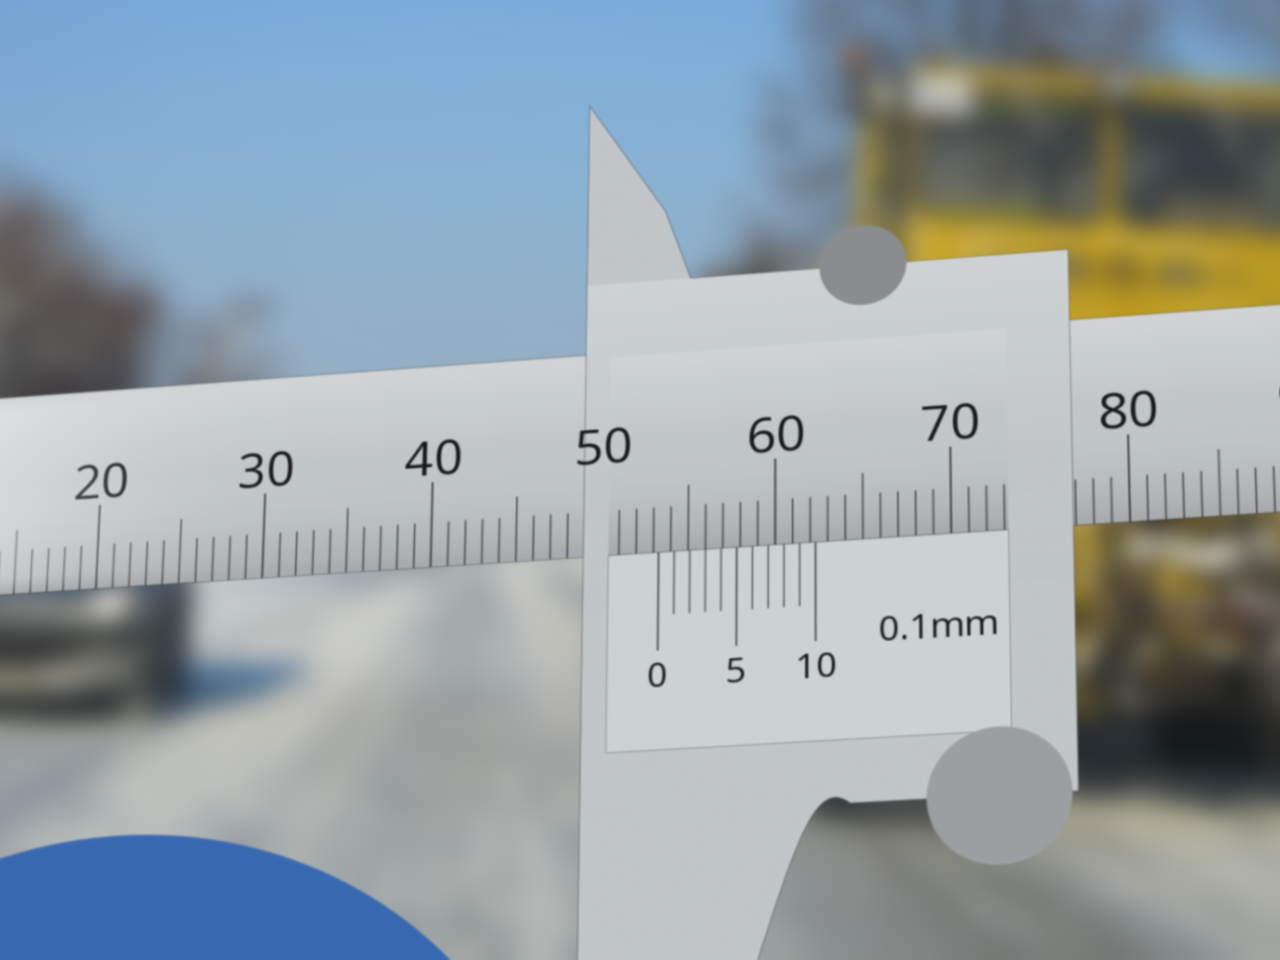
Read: 53.3 (mm)
